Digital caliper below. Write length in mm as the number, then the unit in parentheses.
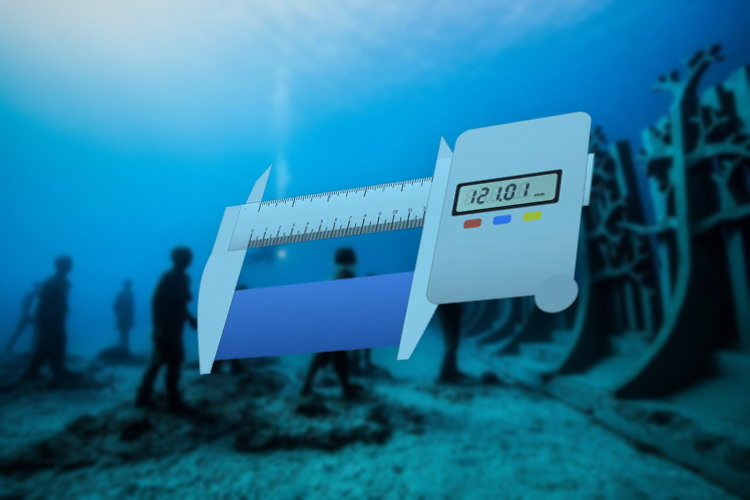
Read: 121.01 (mm)
